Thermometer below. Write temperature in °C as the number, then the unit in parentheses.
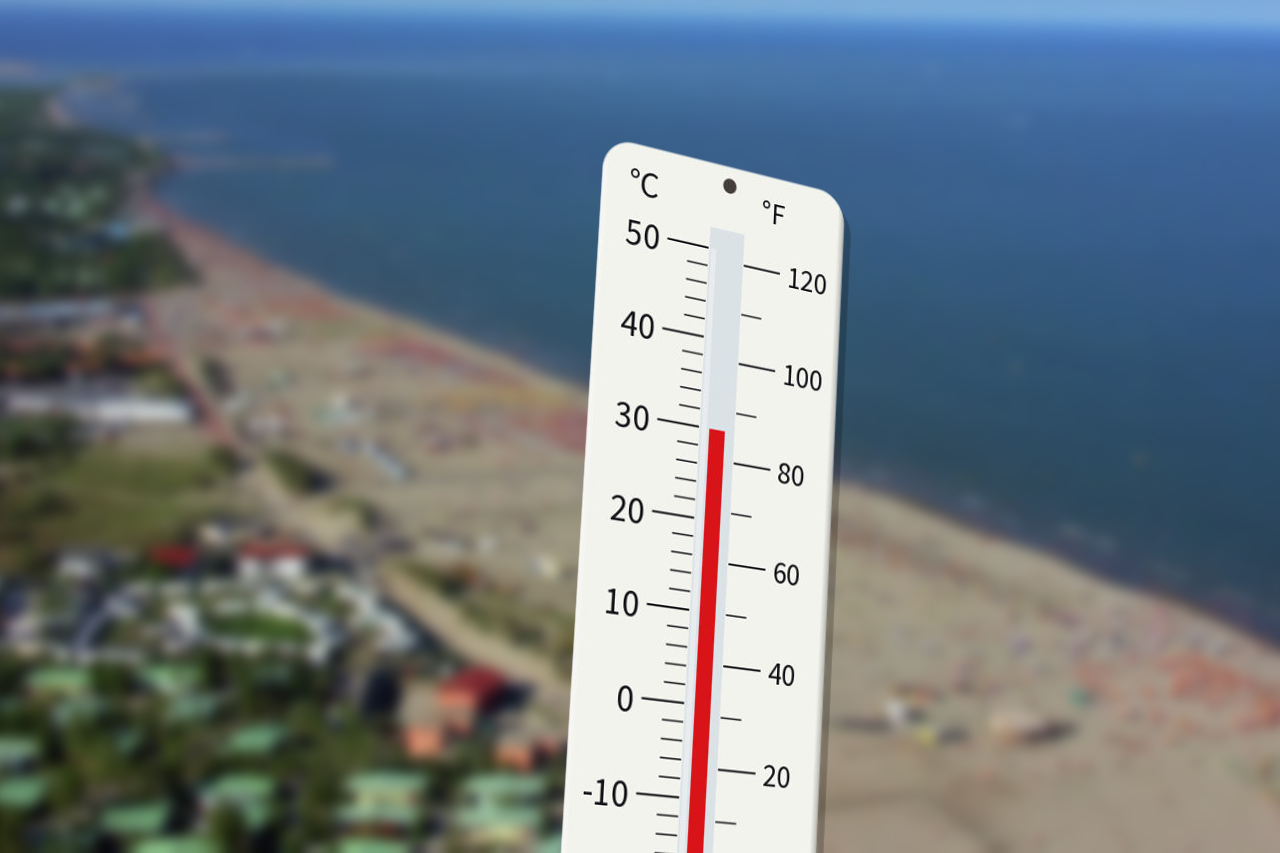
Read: 30 (°C)
